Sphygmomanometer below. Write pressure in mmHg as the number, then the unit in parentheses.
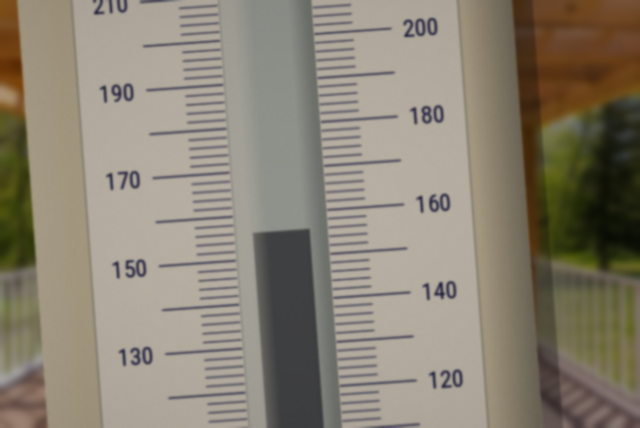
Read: 156 (mmHg)
